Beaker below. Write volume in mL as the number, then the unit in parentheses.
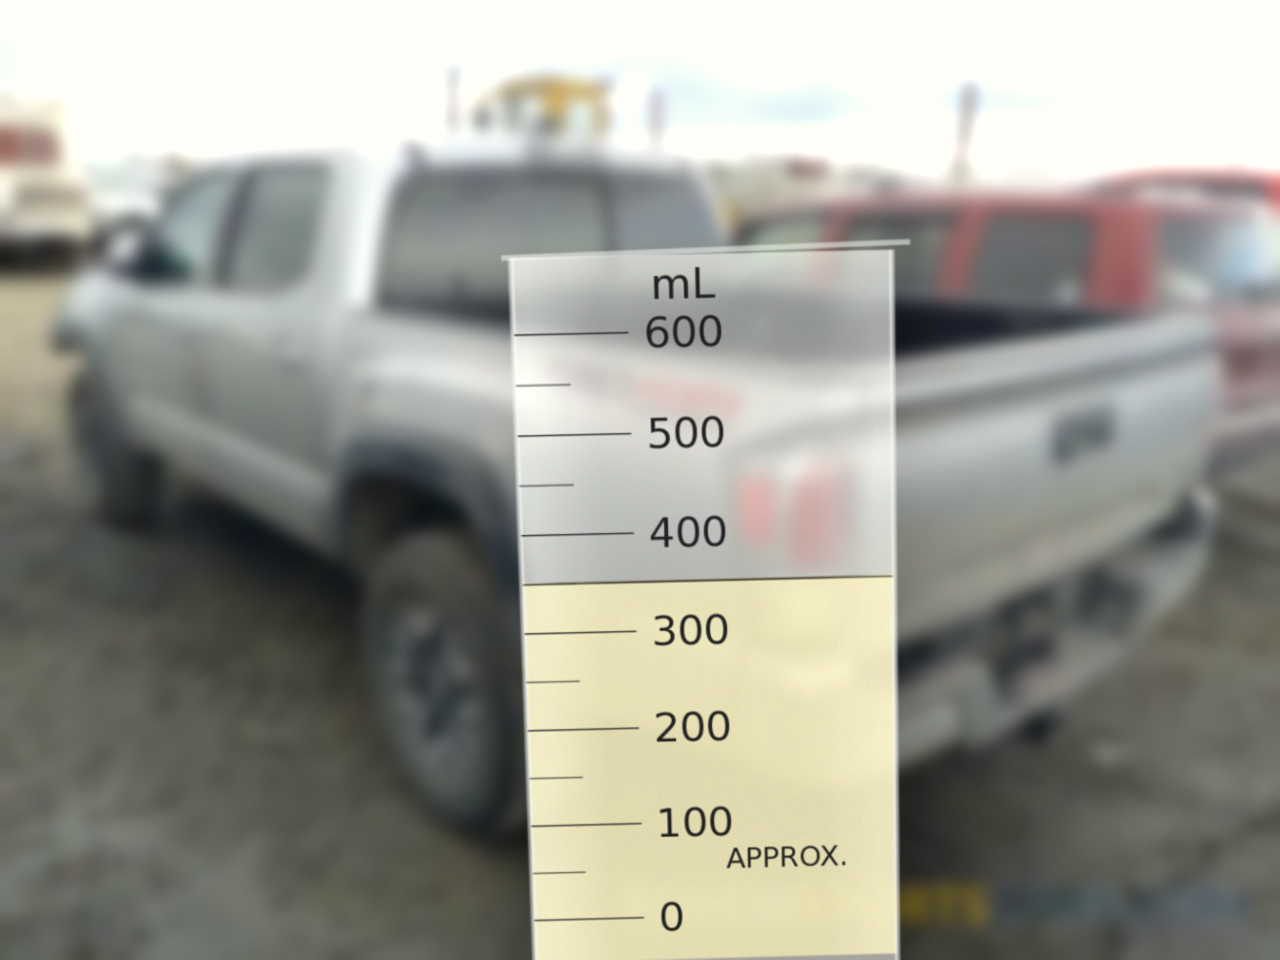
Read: 350 (mL)
